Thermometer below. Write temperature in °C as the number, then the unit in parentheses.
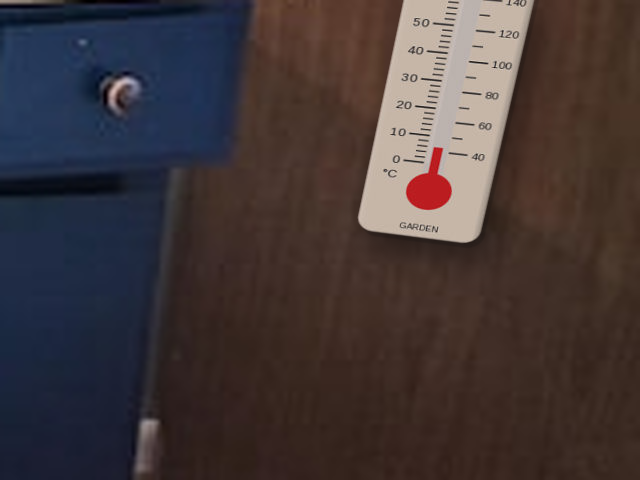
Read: 6 (°C)
